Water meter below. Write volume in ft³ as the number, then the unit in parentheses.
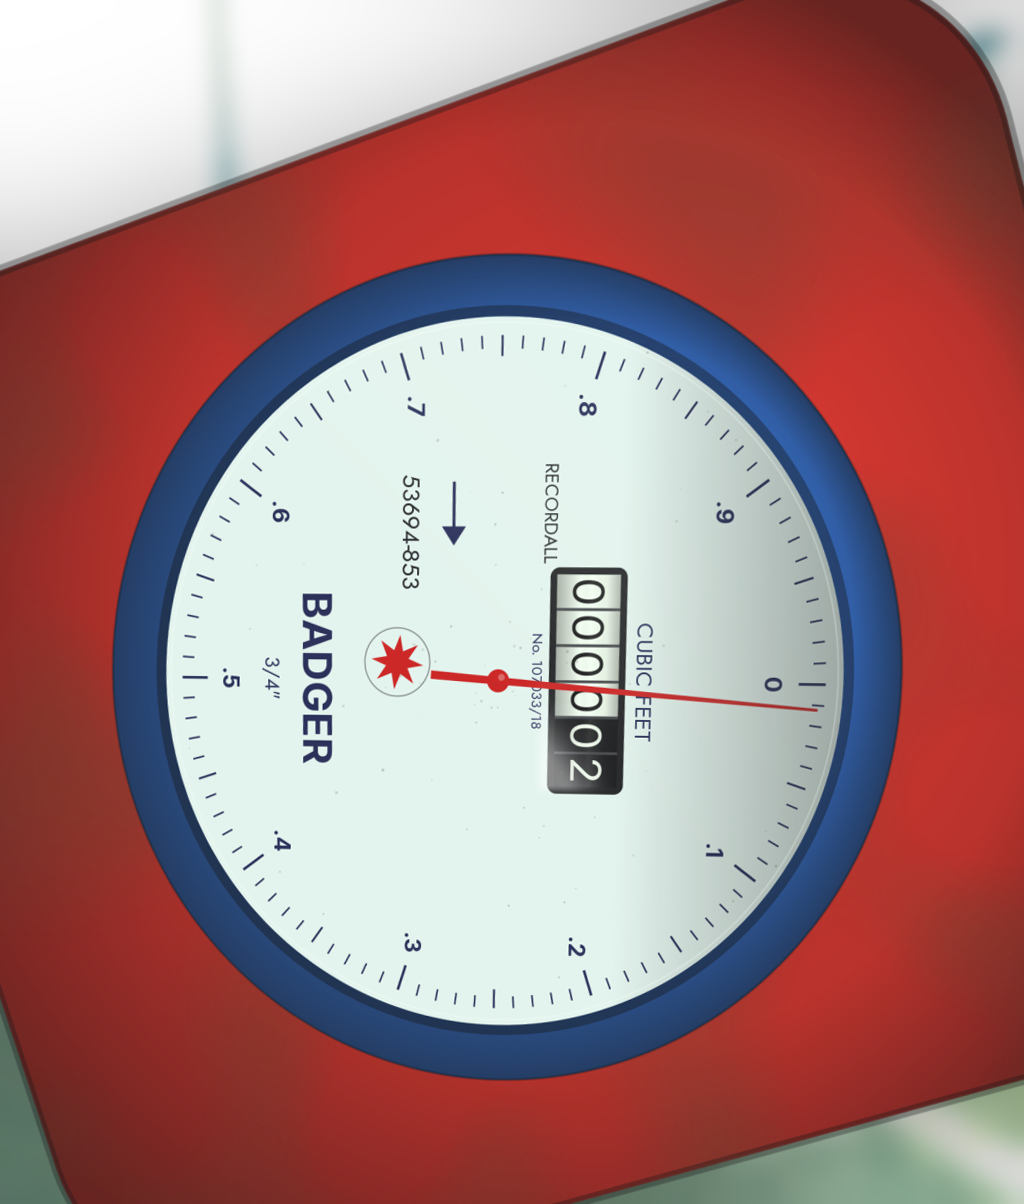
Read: 2.01 (ft³)
